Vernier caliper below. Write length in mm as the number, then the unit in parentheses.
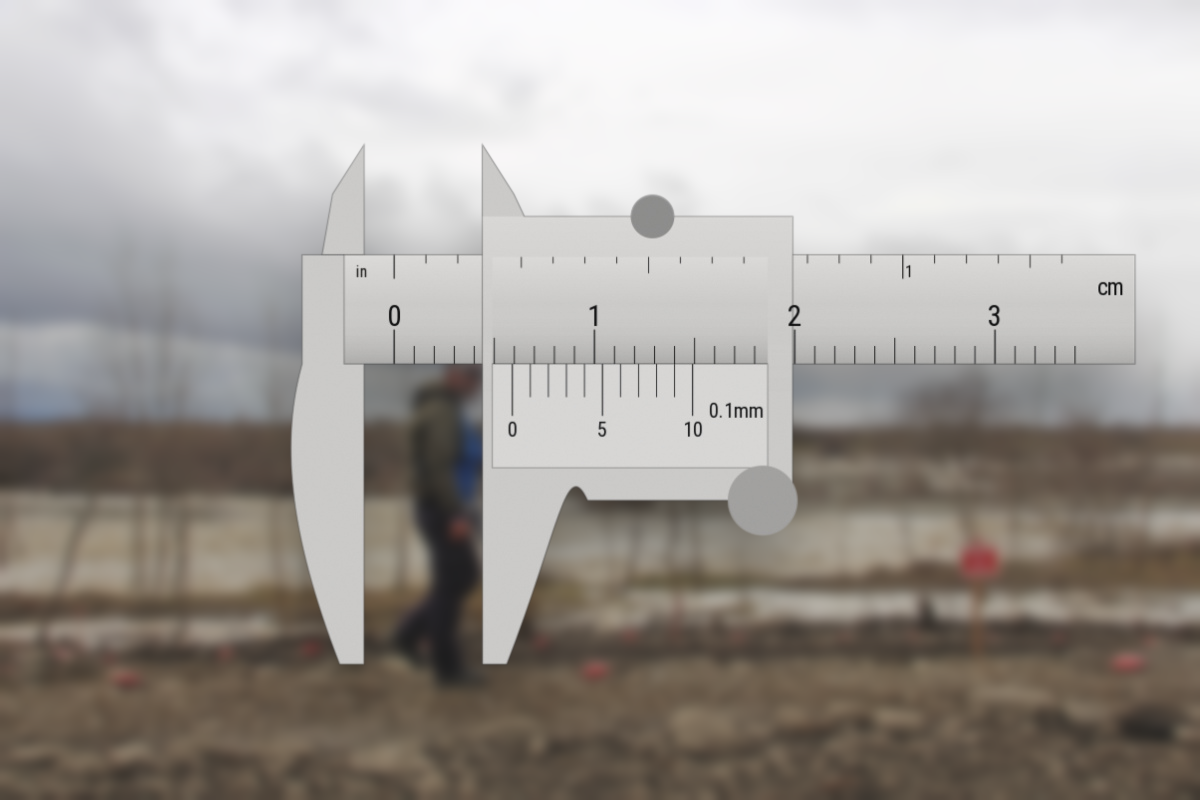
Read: 5.9 (mm)
